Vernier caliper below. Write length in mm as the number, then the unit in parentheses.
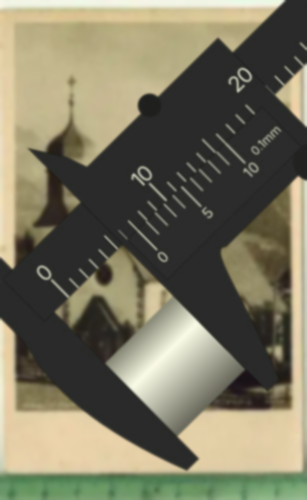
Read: 7.0 (mm)
